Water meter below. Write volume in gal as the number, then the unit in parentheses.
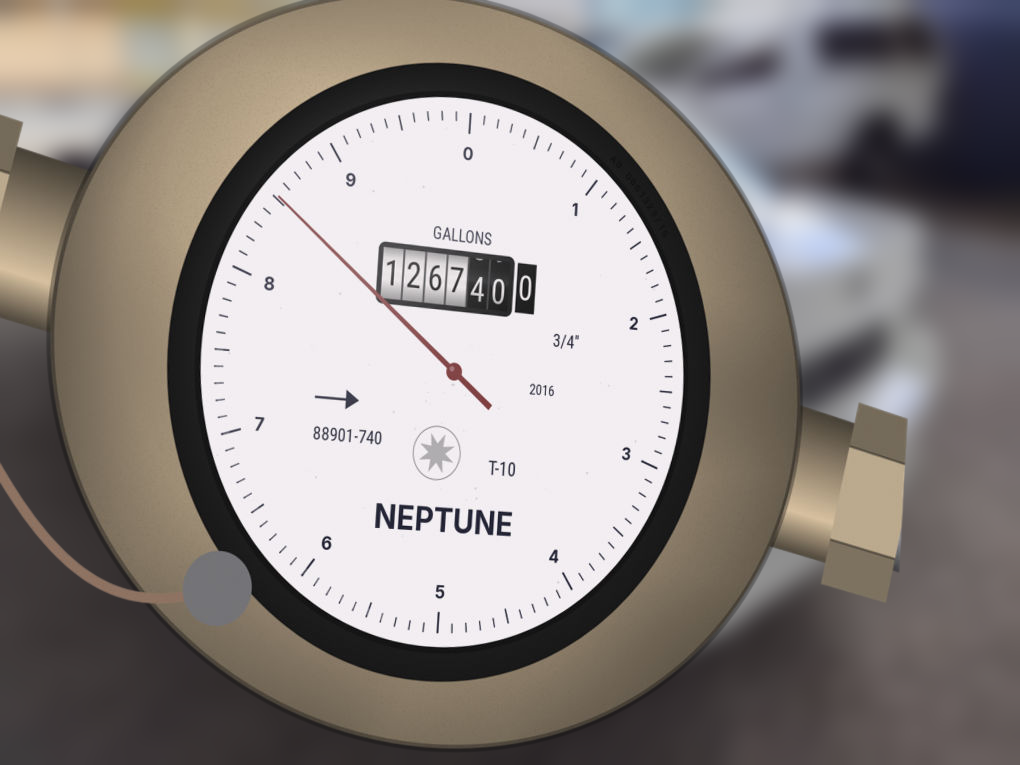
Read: 1267398.5 (gal)
